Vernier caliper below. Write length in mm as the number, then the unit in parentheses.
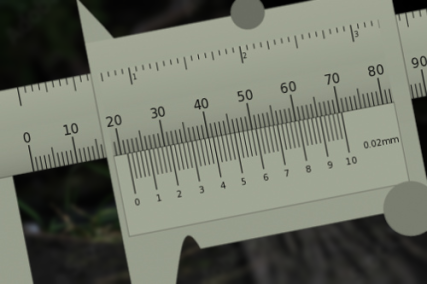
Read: 21.5 (mm)
